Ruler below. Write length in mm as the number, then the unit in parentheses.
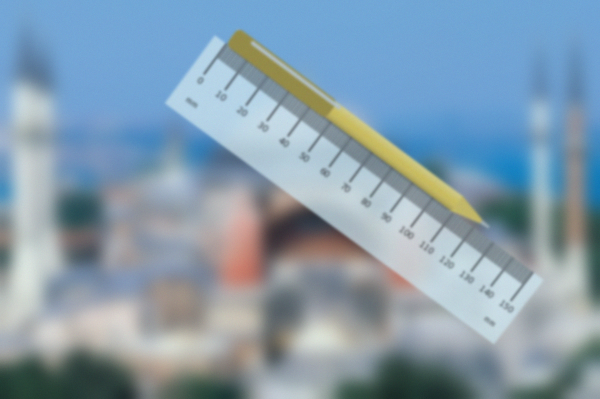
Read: 125 (mm)
